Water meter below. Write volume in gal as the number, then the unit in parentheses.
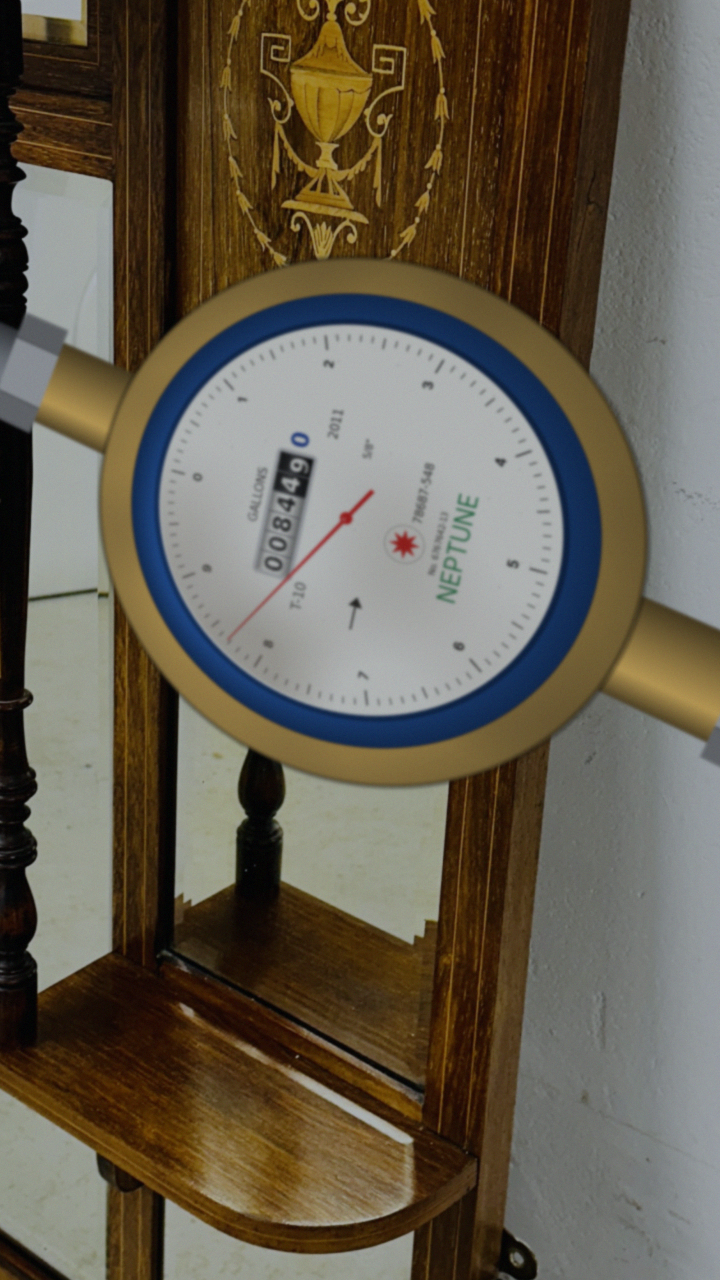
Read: 84488.3 (gal)
